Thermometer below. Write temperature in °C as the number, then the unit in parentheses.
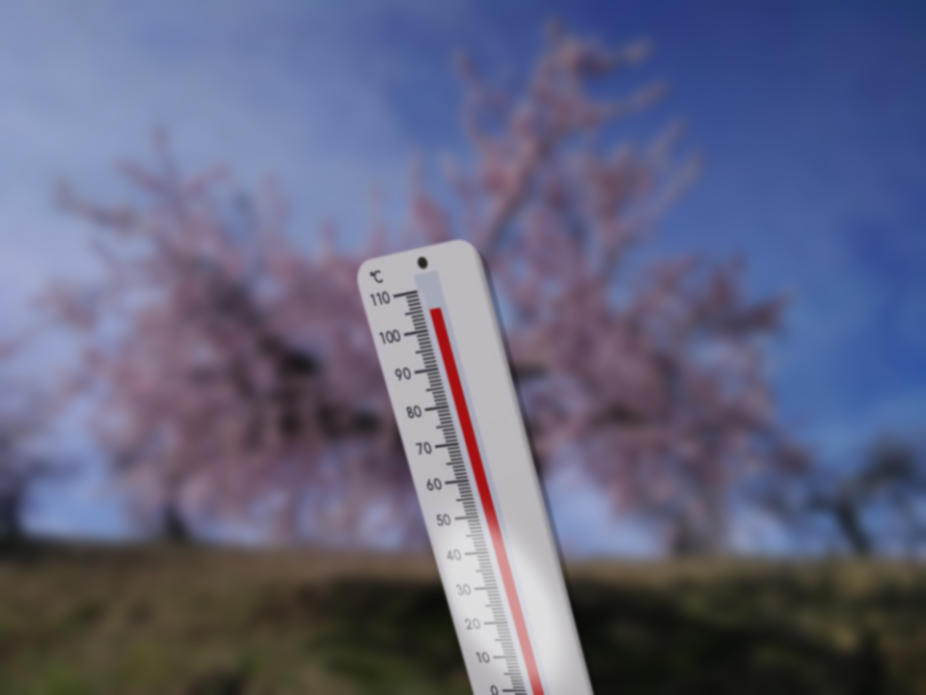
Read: 105 (°C)
